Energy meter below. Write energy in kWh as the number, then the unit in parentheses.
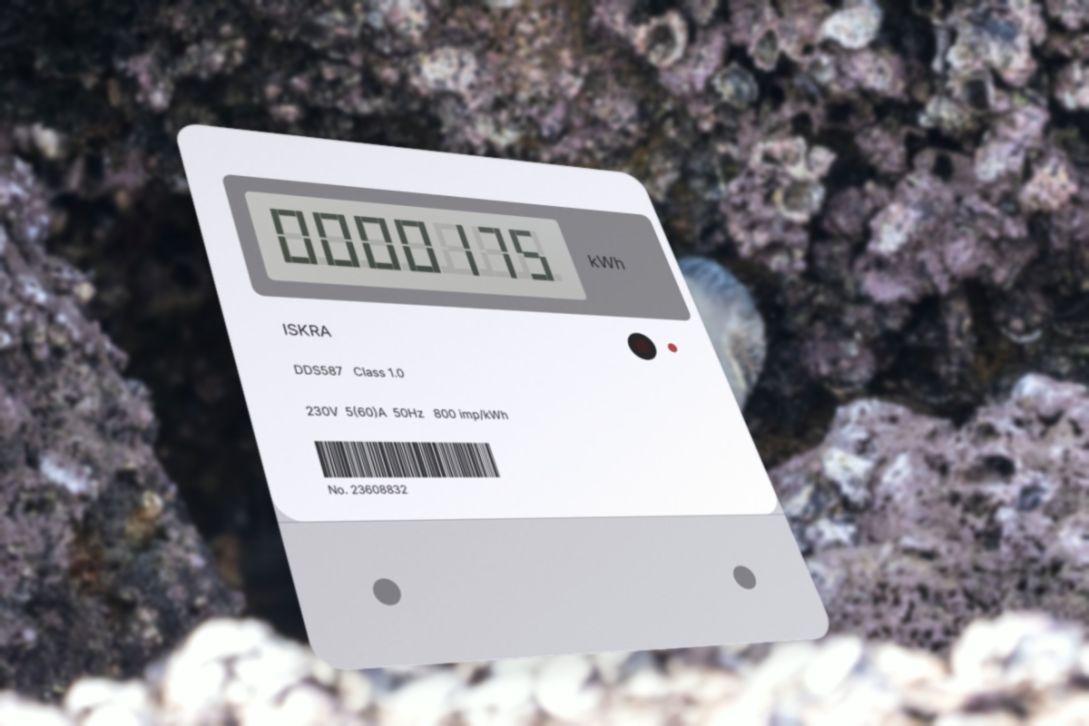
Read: 175 (kWh)
